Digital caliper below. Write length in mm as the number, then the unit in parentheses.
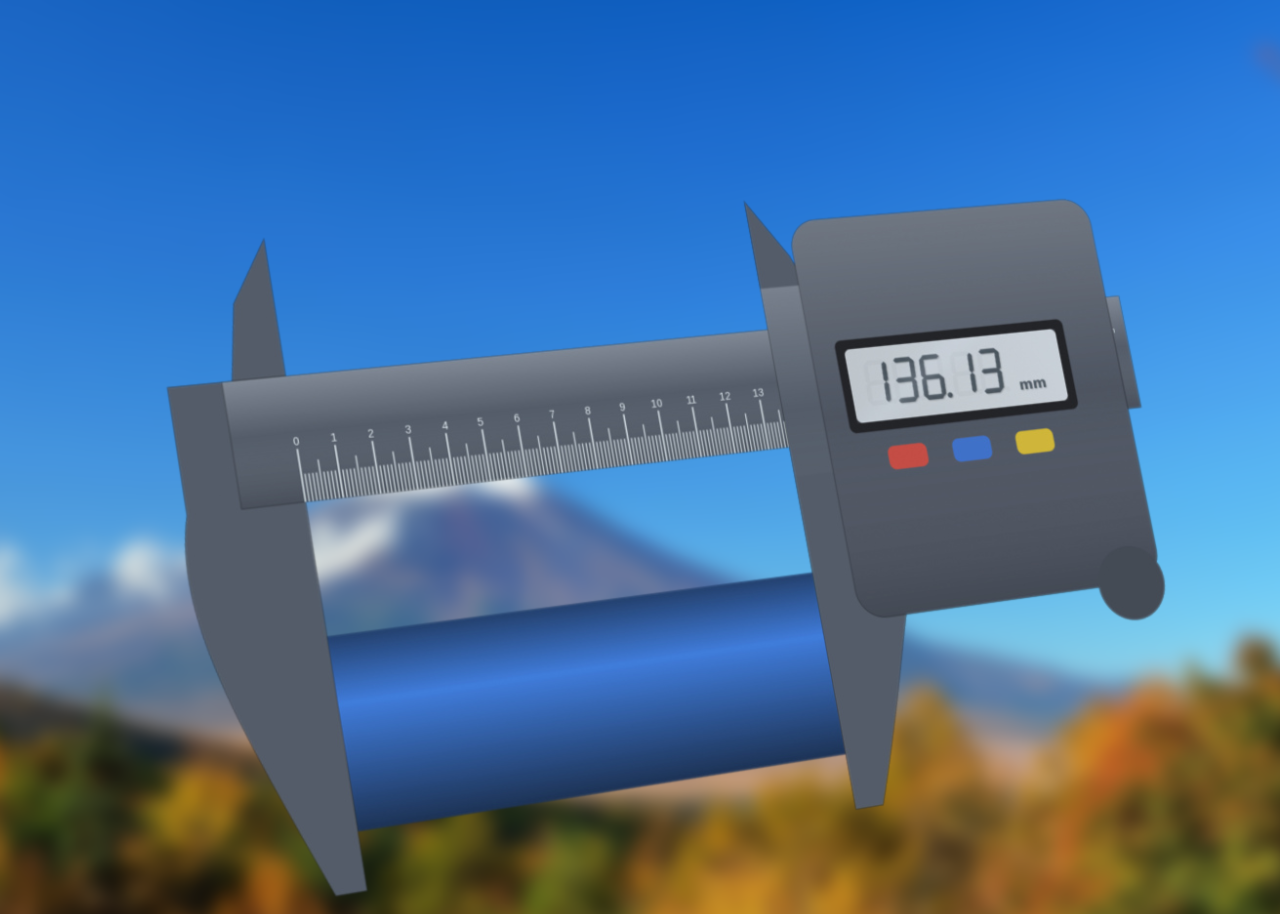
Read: 136.13 (mm)
